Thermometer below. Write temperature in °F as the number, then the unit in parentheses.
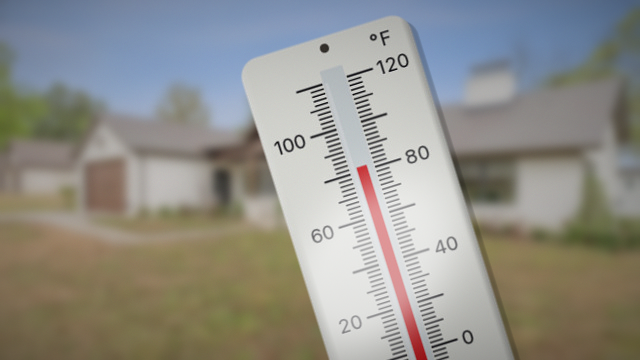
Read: 82 (°F)
